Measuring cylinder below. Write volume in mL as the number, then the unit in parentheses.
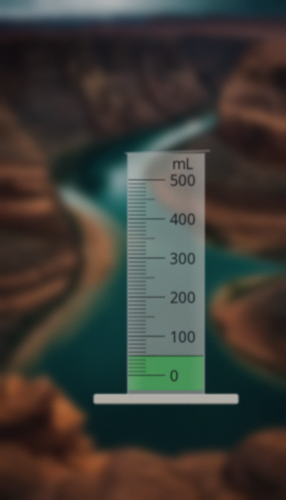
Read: 50 (mL)
